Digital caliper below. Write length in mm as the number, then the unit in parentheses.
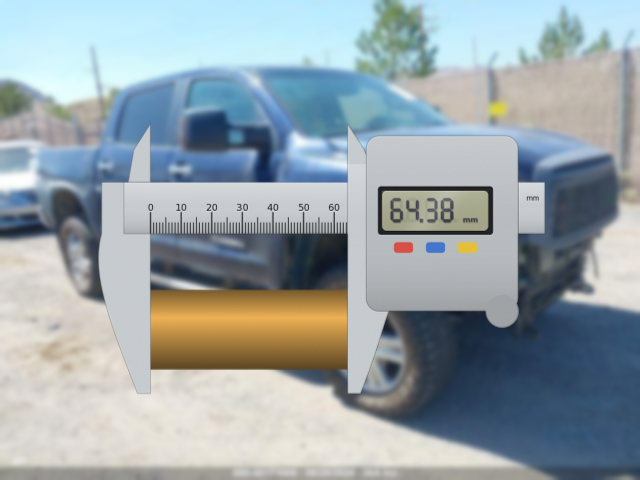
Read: 64.38 (mm)
